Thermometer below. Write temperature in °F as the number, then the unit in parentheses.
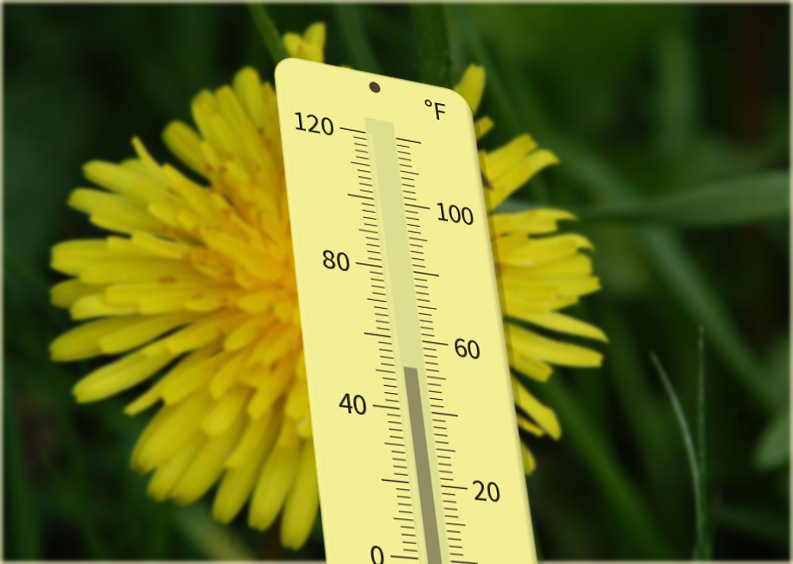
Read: 52 (°F)
